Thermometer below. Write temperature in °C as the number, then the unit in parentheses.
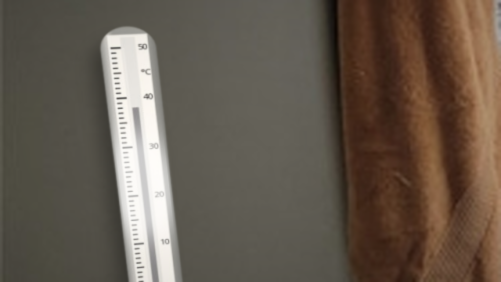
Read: 38 (°C)
